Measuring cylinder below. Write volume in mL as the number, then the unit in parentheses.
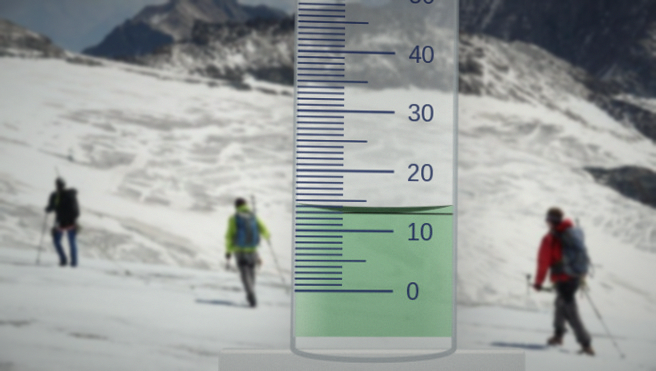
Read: 13 (mL)
